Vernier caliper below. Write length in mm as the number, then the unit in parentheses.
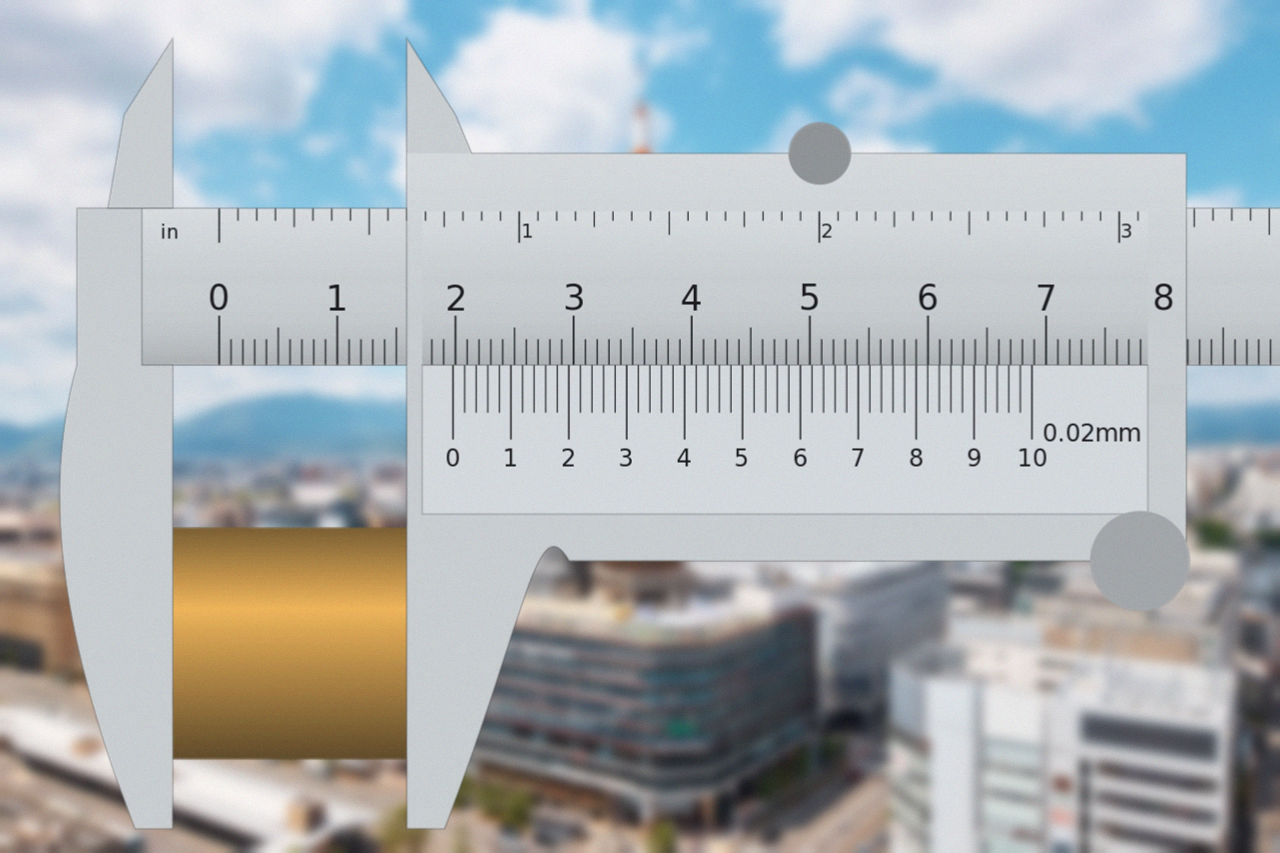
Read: 19.8 (mm)
